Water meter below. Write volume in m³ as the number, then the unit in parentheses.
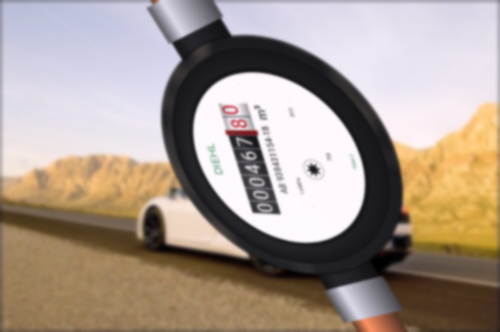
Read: 467.80 (m³)
